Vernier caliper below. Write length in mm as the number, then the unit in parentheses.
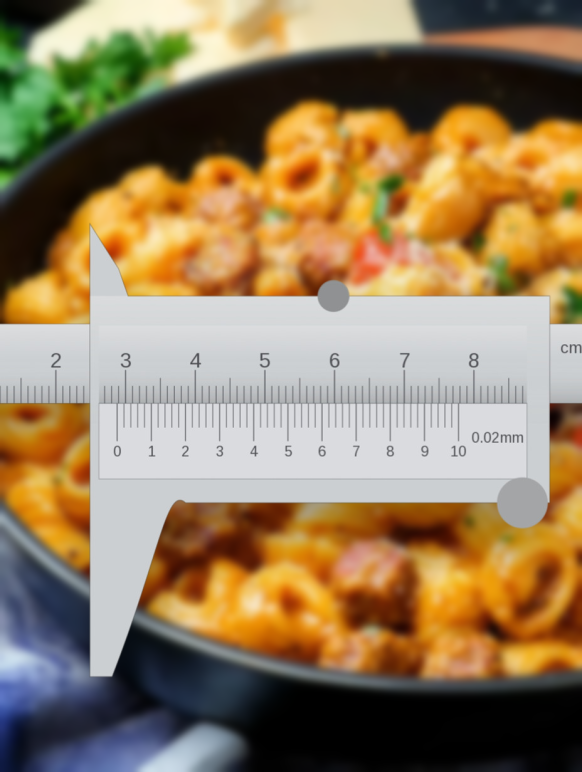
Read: 28.8 (mm)
